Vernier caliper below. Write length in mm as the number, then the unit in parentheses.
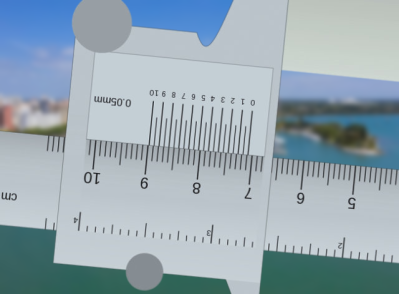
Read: 70.8 (mm)
